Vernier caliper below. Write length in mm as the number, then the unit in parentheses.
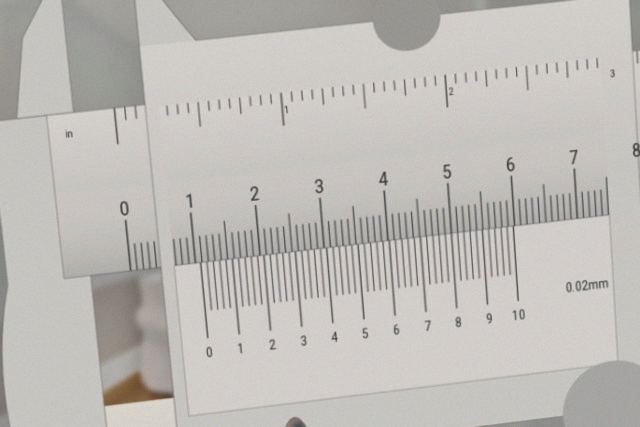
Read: 10.8 (mm)
